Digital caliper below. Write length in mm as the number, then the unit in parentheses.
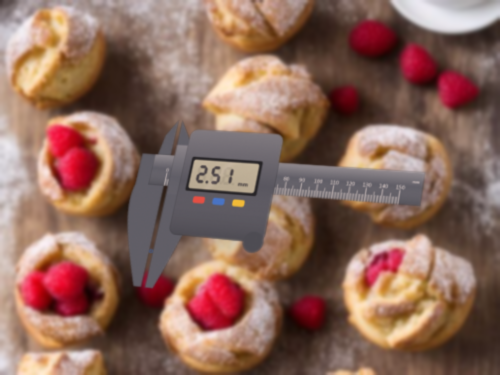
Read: 2.51 (mm)
